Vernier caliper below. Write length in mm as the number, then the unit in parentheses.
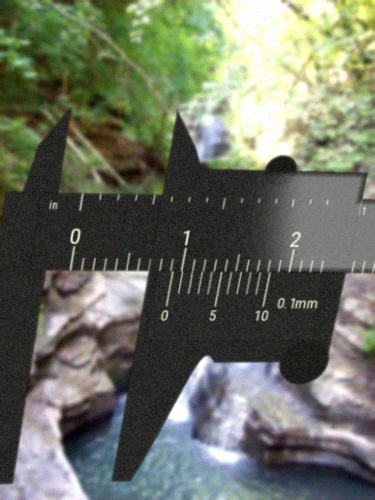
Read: 9.2 (mm)
